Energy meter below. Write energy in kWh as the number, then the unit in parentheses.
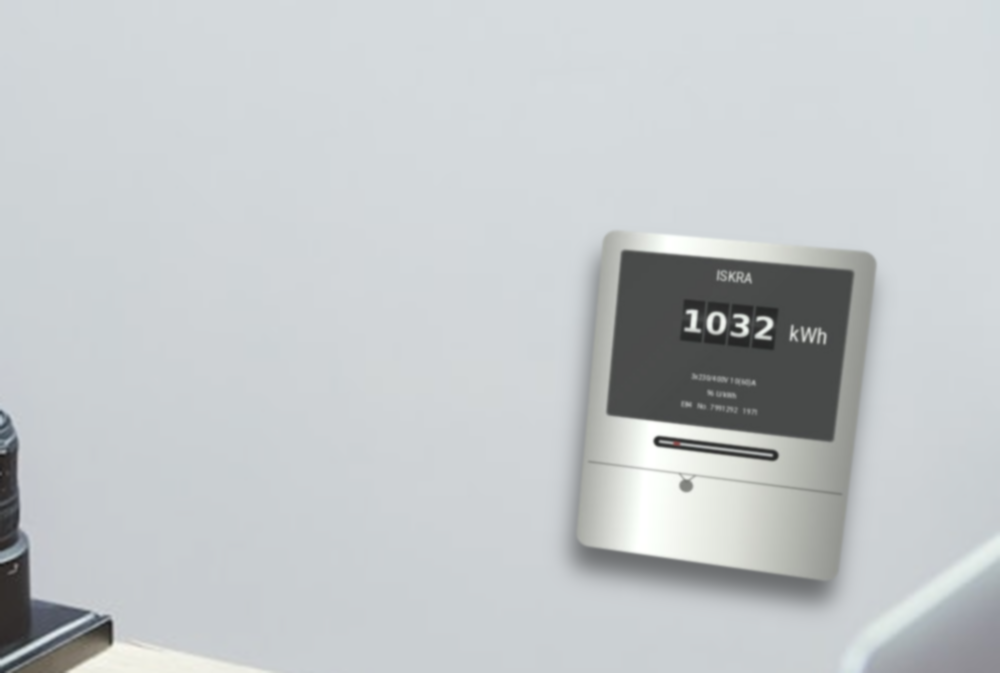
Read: 1032 (kWh)
